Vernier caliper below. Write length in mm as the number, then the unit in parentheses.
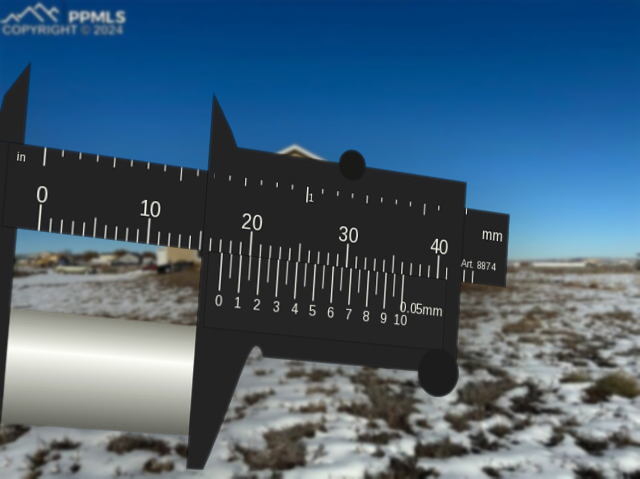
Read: 17.2 (mm)
